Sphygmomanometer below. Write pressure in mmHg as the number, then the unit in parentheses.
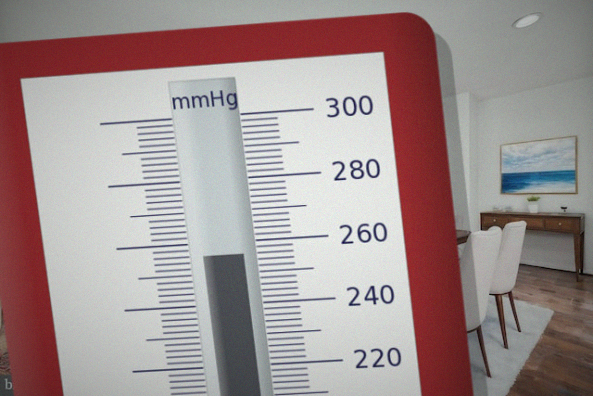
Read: 256 (mmHg)
